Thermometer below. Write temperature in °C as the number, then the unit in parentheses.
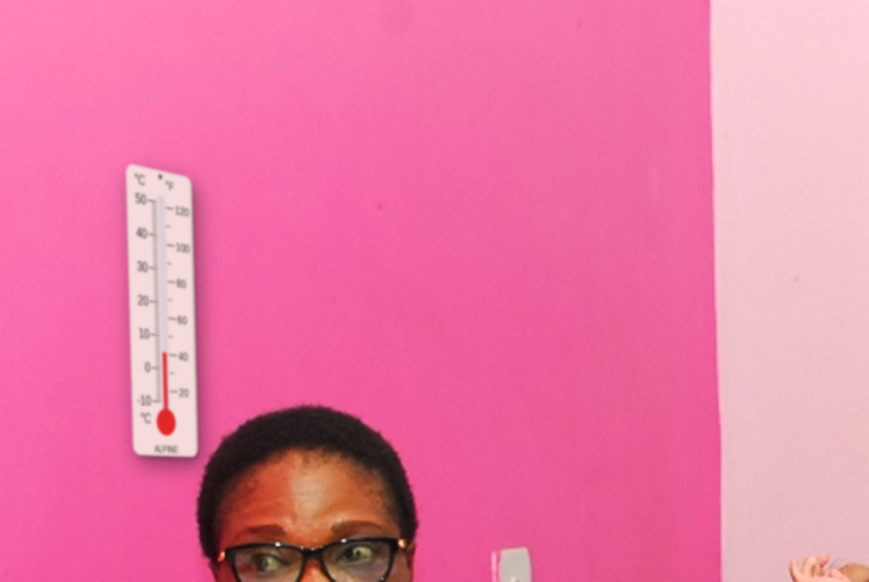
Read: 5 (°C)
